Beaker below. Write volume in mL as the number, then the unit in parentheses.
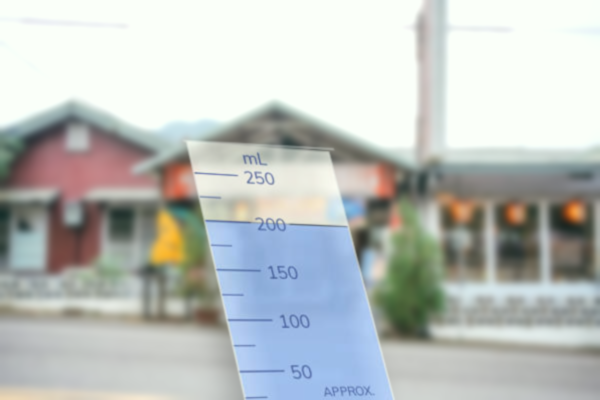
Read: 200 (mL)
